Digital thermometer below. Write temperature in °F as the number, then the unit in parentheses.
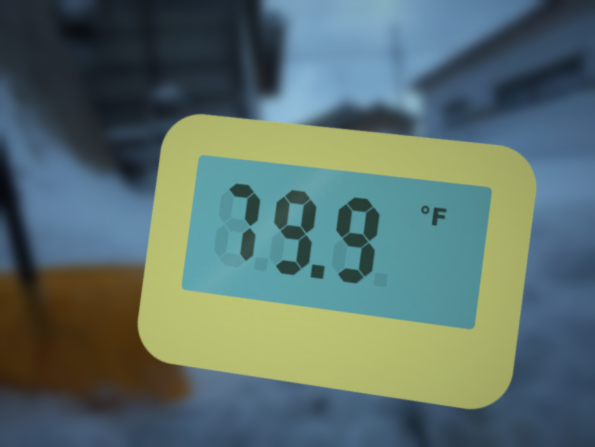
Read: 79.9 (°F)
